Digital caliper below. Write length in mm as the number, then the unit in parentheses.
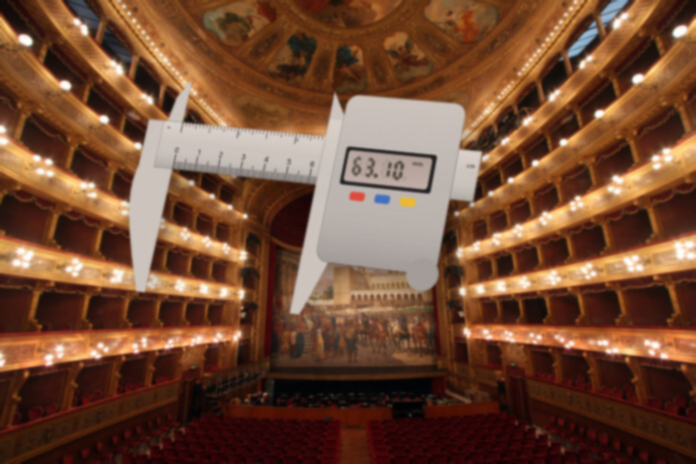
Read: 63.10 (mm)
